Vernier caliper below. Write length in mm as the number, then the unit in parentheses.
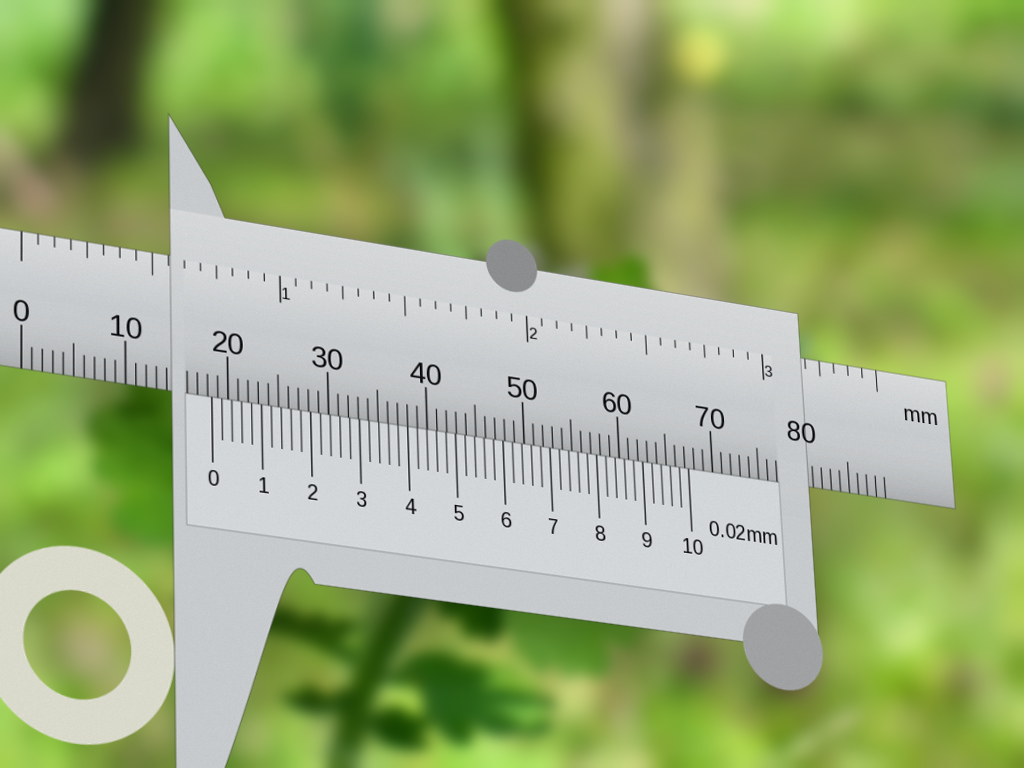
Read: 18.4 (mm)
